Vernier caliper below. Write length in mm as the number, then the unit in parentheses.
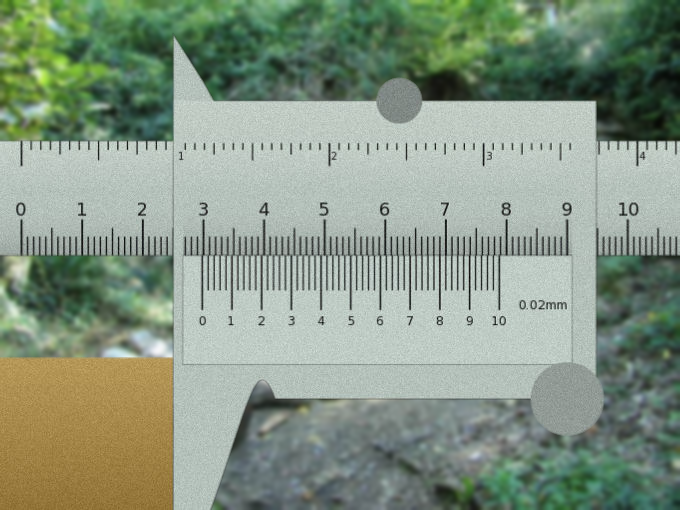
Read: 29.8 (mm)
